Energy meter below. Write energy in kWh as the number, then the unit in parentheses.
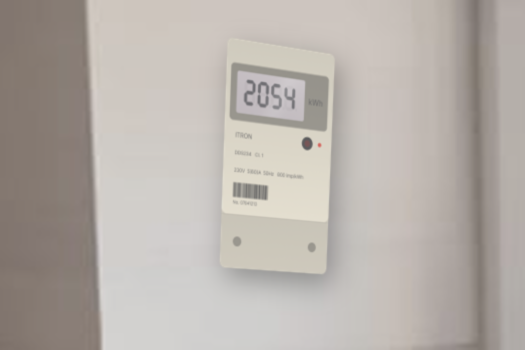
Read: 2054 (kWh)
